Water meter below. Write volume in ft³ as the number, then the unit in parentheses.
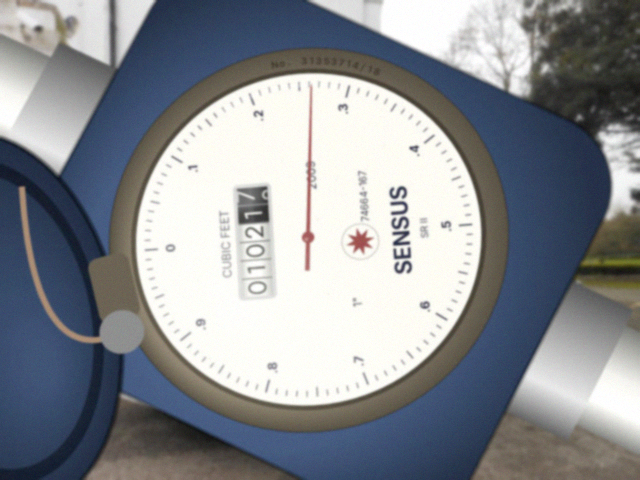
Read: 10217.26 (ft³)
